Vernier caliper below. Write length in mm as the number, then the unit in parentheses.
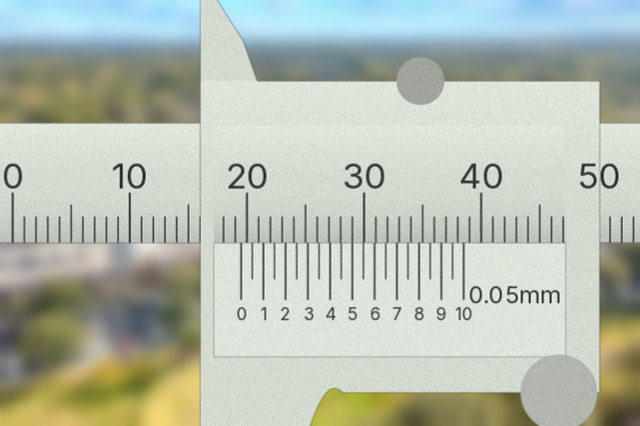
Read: 19.5 (mm)
